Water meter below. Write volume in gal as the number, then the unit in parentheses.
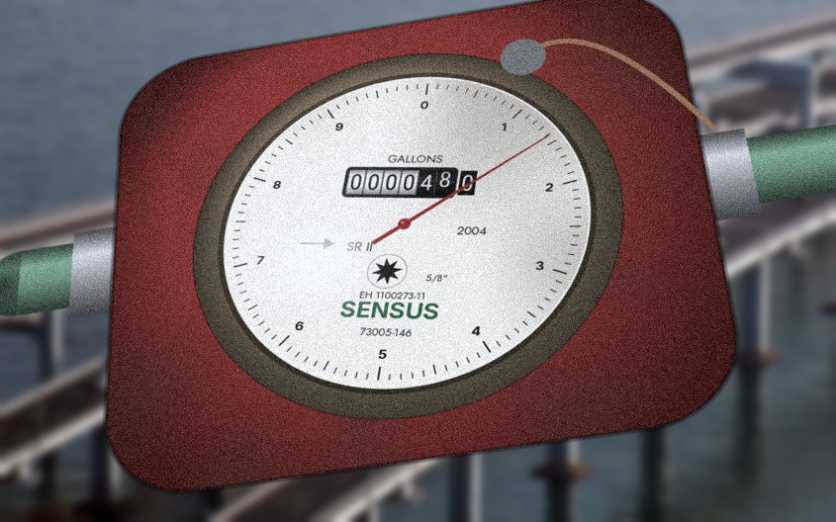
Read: 481.4 (gal)
